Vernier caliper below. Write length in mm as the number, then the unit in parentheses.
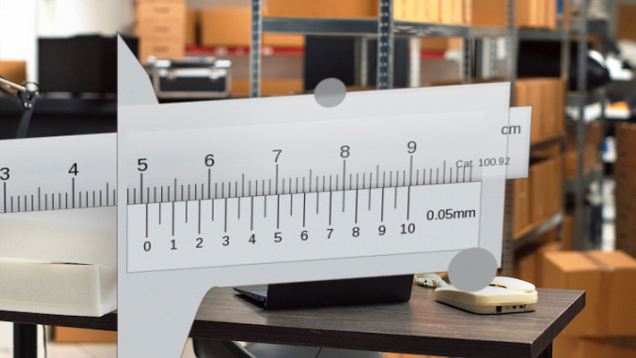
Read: 50.8 (mm)
